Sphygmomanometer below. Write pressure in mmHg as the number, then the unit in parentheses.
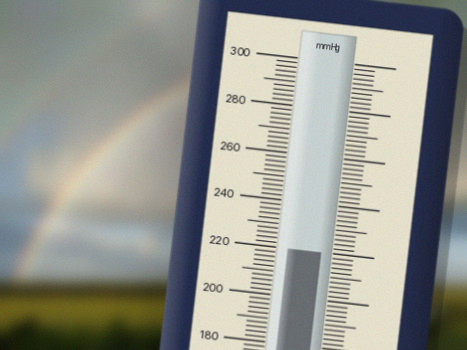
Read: 220 (mmHg)
